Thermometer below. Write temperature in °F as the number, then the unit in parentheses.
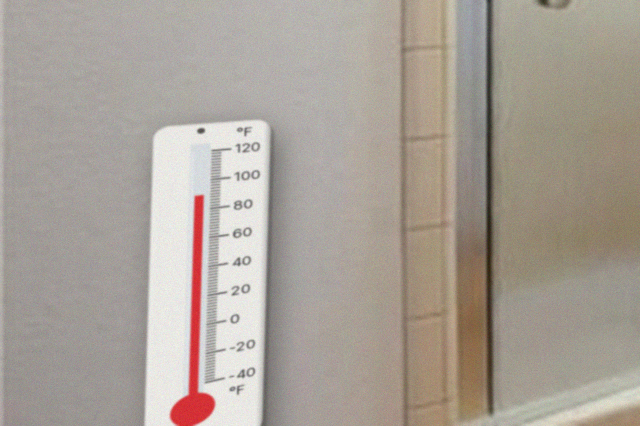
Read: 90 (°F)
